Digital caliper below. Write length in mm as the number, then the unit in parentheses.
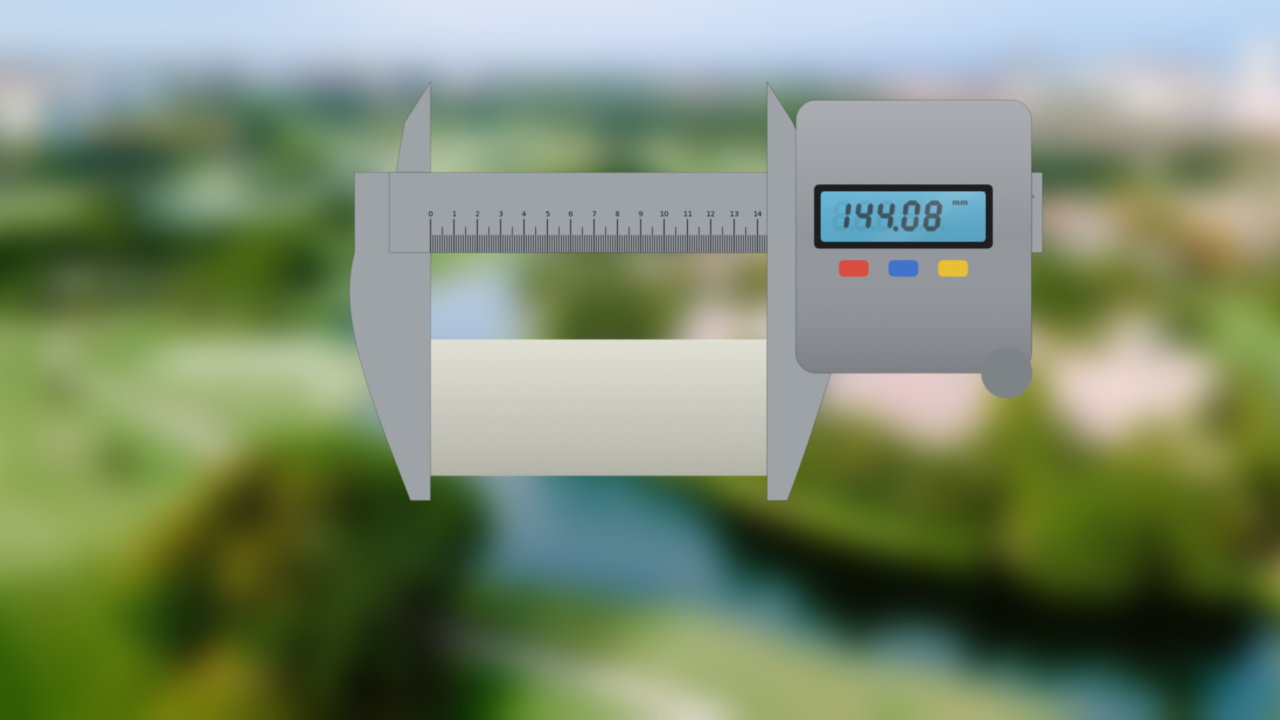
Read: 144.08 (mm)
